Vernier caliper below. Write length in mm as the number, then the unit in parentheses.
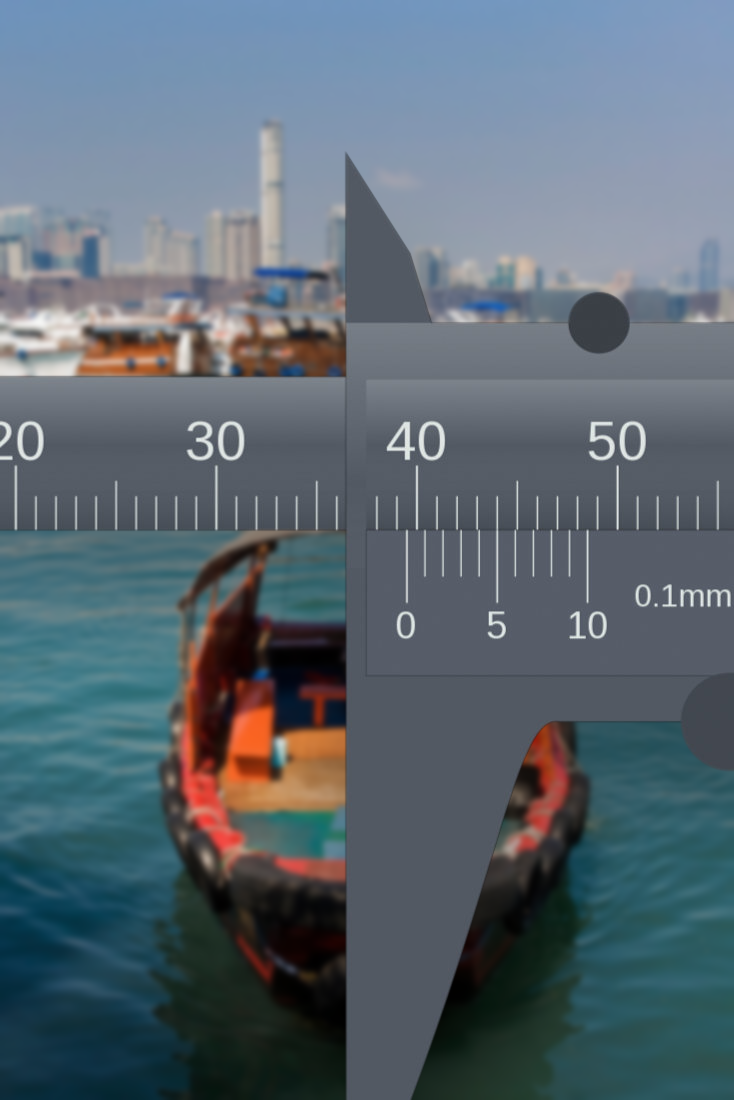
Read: 39.5 (mm)
